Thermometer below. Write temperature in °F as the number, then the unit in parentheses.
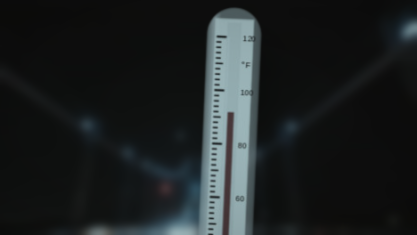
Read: 92 (°F)
